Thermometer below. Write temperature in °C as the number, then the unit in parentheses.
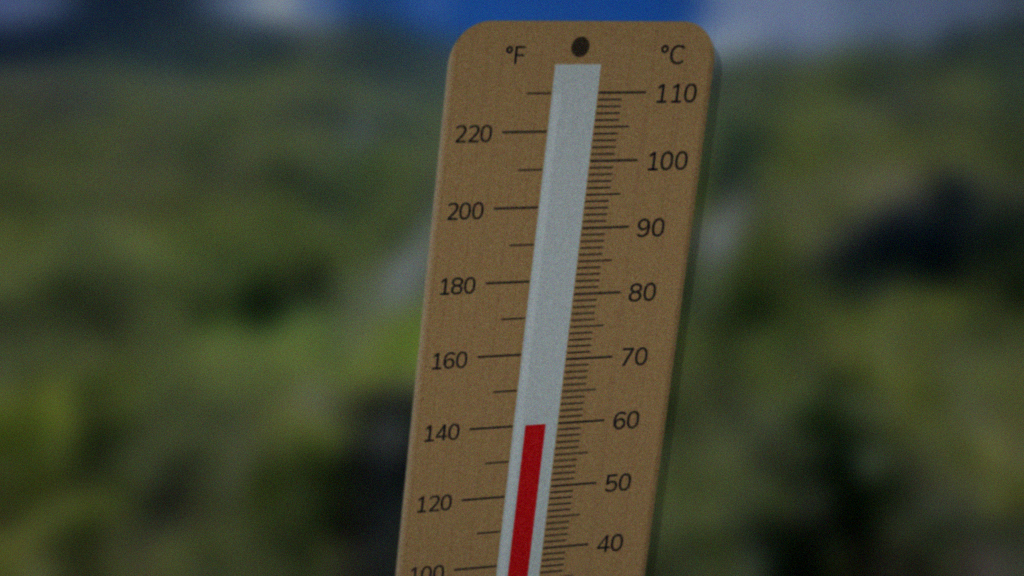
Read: 60 (°C)
